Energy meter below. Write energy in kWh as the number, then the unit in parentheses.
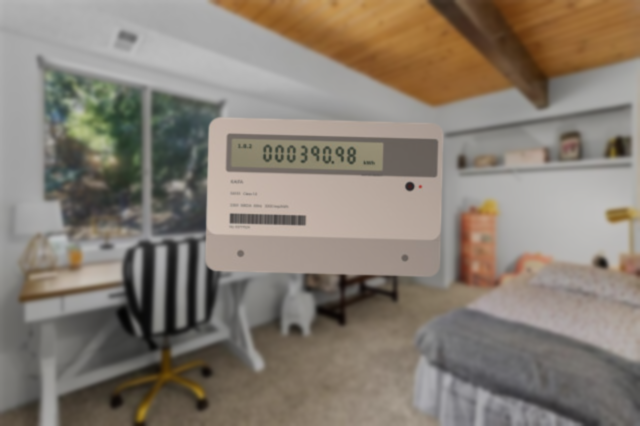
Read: 390.98 (kWh)
